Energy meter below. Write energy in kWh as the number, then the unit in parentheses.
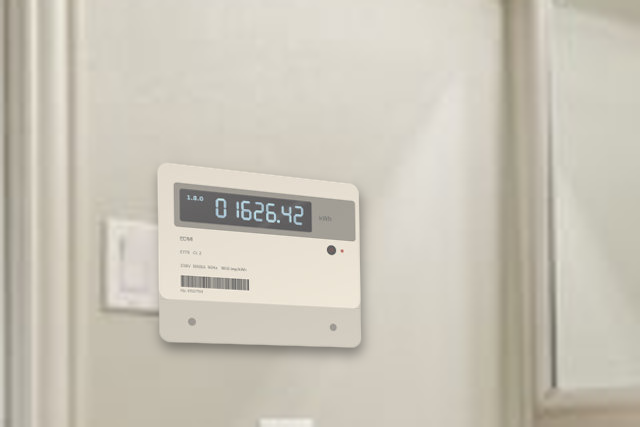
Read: 1626.42 (kWh)
